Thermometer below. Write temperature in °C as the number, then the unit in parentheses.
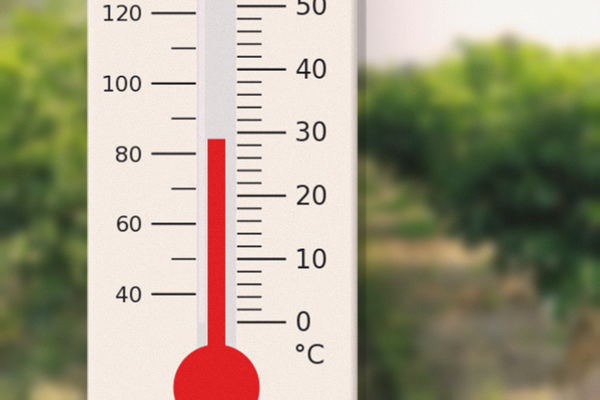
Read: 29 (°C)
